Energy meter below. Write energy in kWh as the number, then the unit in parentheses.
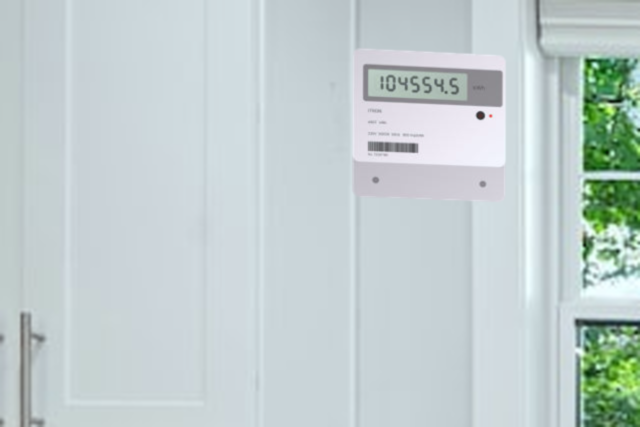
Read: 104554.5 (kWh)
